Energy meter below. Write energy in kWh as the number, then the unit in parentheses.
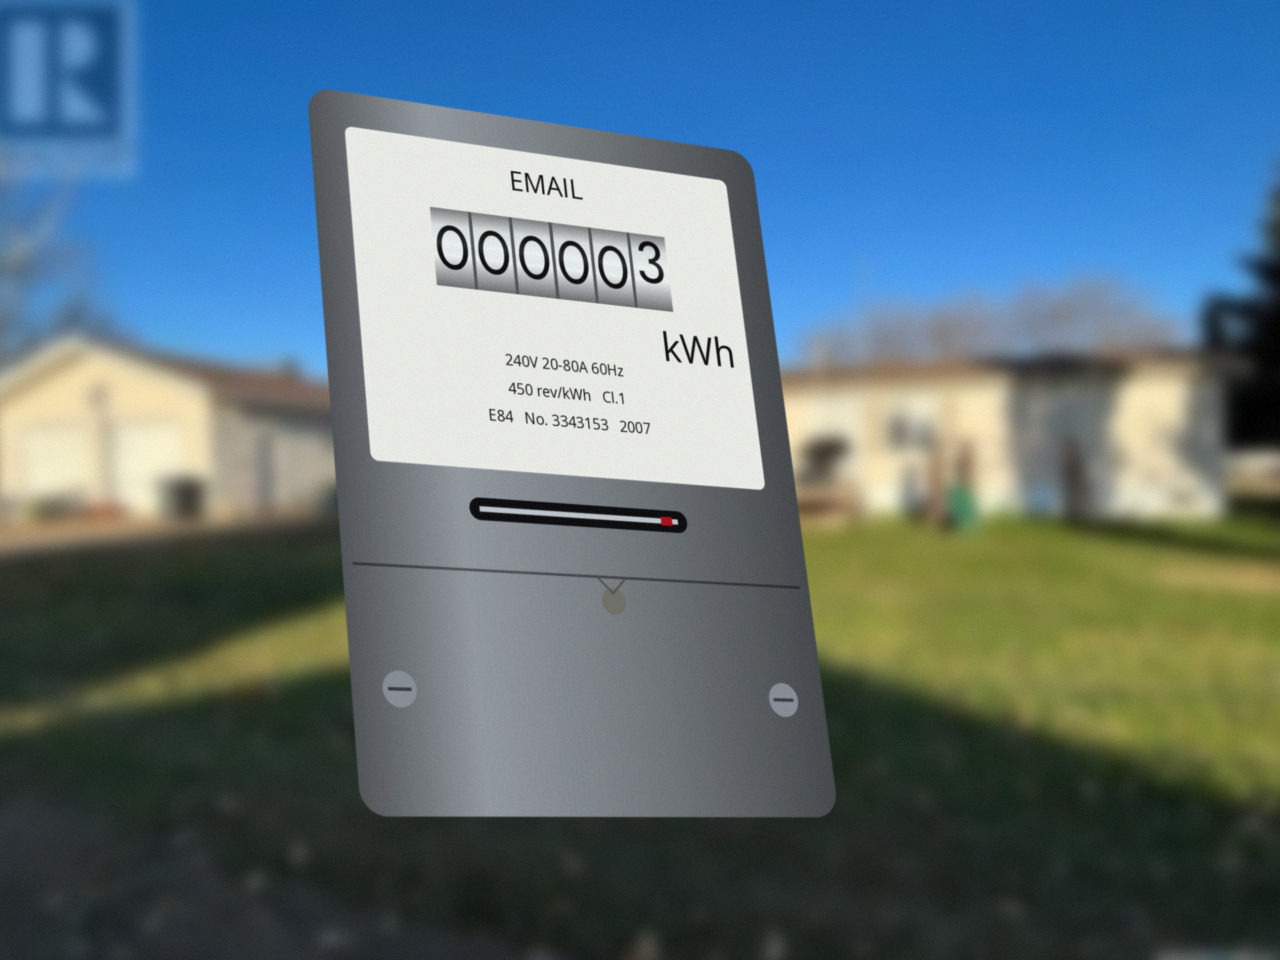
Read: 3 (kWh)
